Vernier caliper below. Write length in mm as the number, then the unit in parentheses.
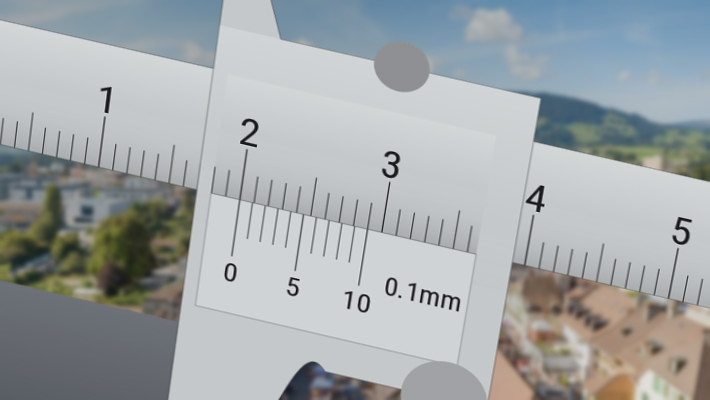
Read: 20.0 (mm)
